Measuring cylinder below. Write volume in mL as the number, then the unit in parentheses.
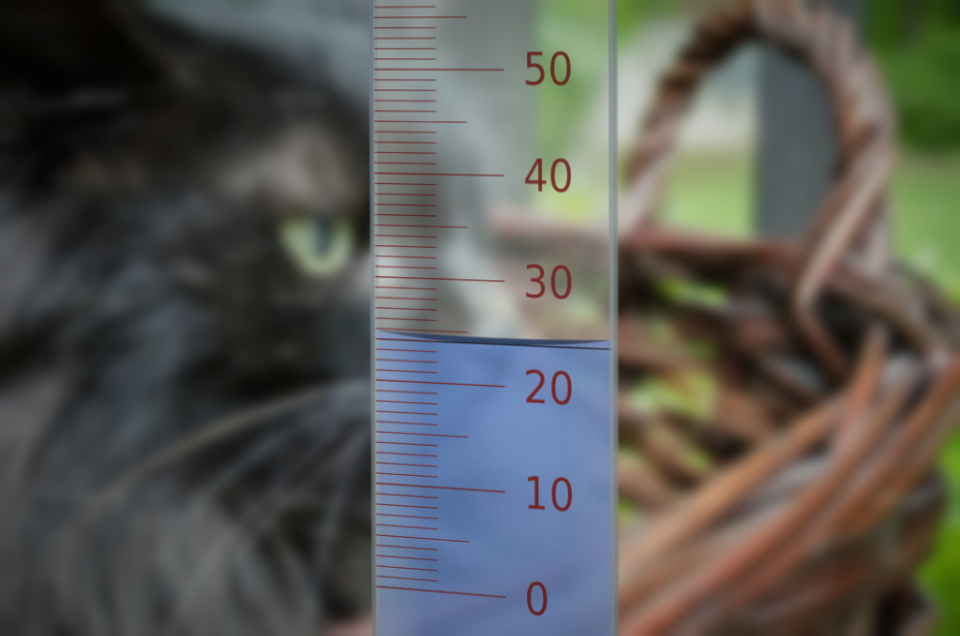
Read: 24 (mL)
